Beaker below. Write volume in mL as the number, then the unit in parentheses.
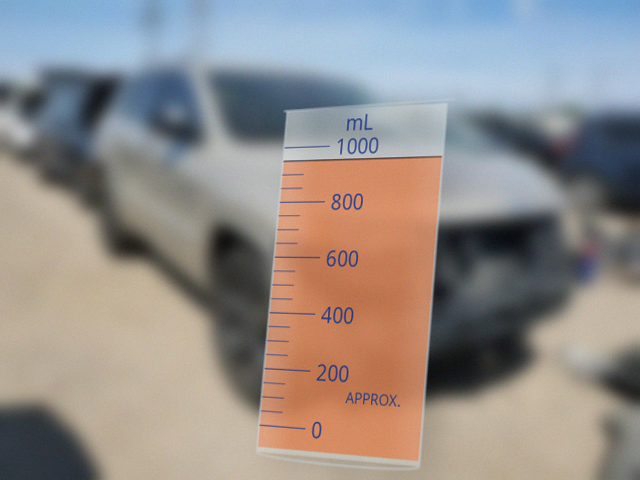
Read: 950 (mL)
